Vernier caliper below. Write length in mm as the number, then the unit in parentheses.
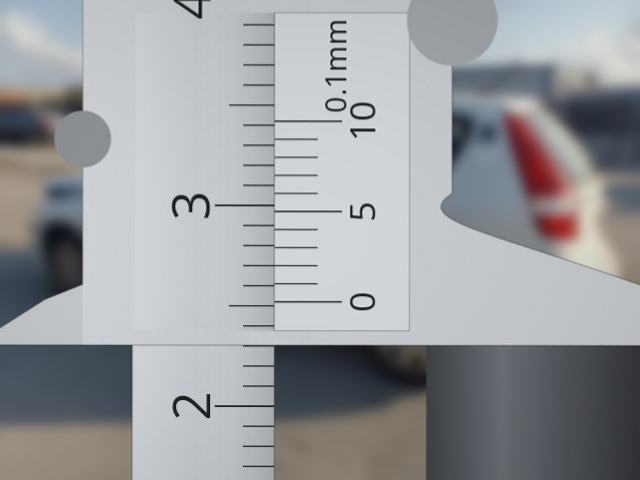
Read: 25.2 (mm)
